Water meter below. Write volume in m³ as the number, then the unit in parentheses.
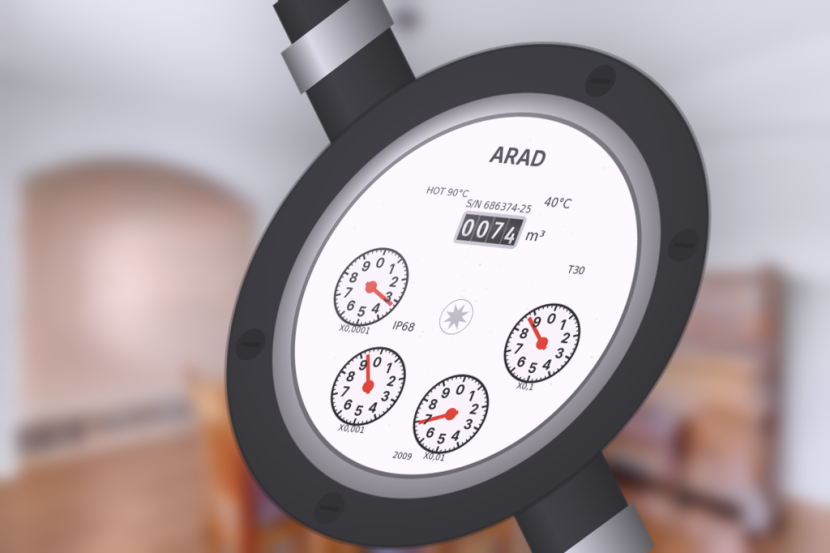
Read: 73.8693 (m³)
